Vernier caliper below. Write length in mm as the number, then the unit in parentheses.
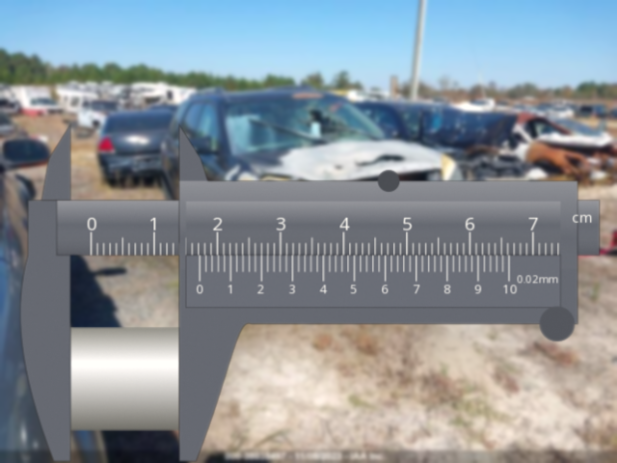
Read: 17.2 (mm)
